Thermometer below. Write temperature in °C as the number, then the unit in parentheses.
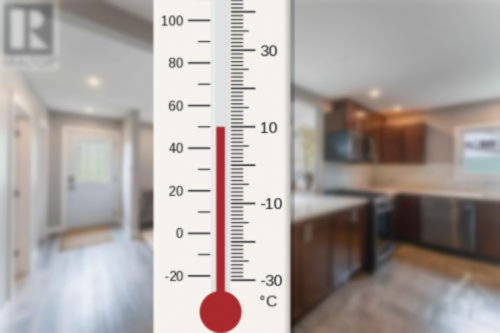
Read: 10 (°C)
